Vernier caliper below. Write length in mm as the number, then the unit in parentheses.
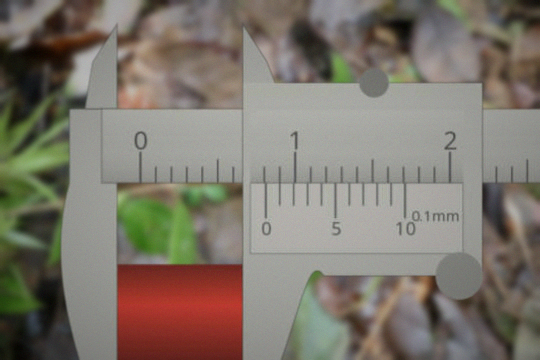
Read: 8.1 (mm)
